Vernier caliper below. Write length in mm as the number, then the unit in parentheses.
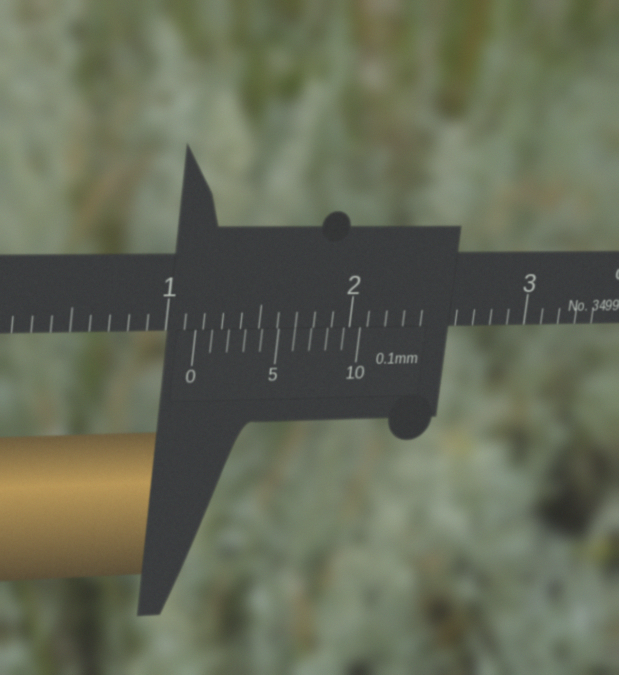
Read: 11.6 (mm)
